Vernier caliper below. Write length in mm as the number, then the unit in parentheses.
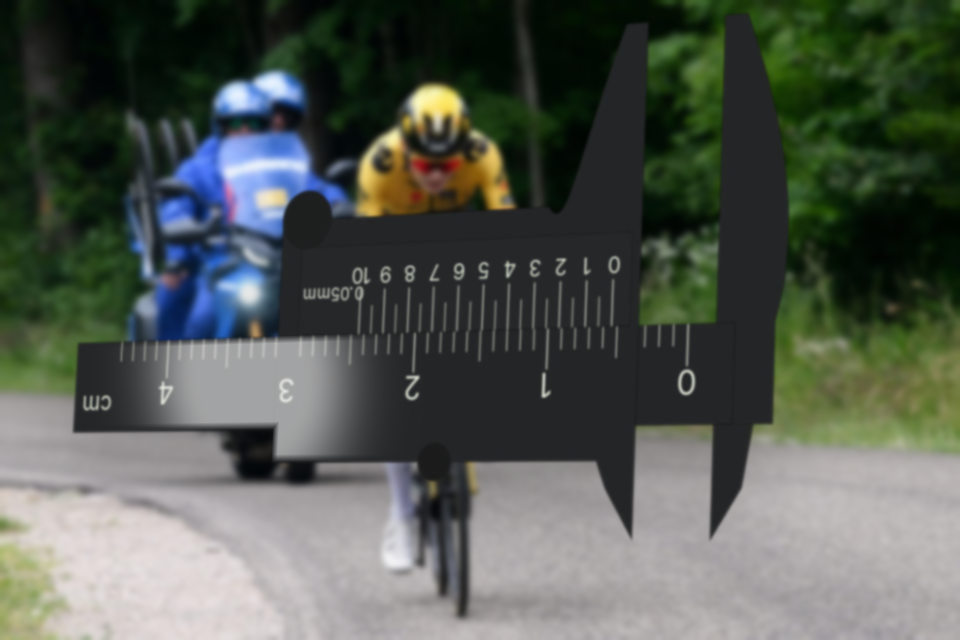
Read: 5.4 (mm)
